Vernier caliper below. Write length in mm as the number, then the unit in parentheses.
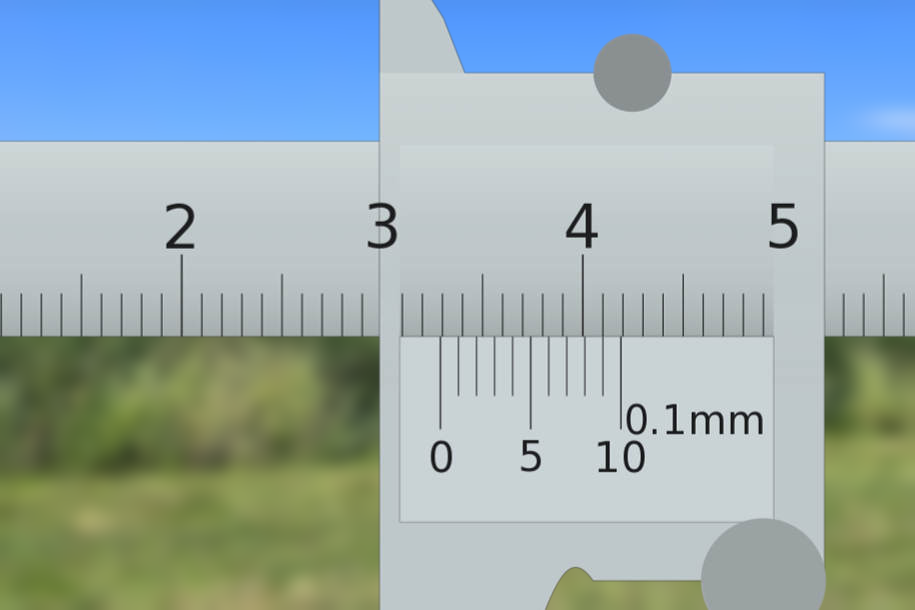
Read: 32.9 (mm)
